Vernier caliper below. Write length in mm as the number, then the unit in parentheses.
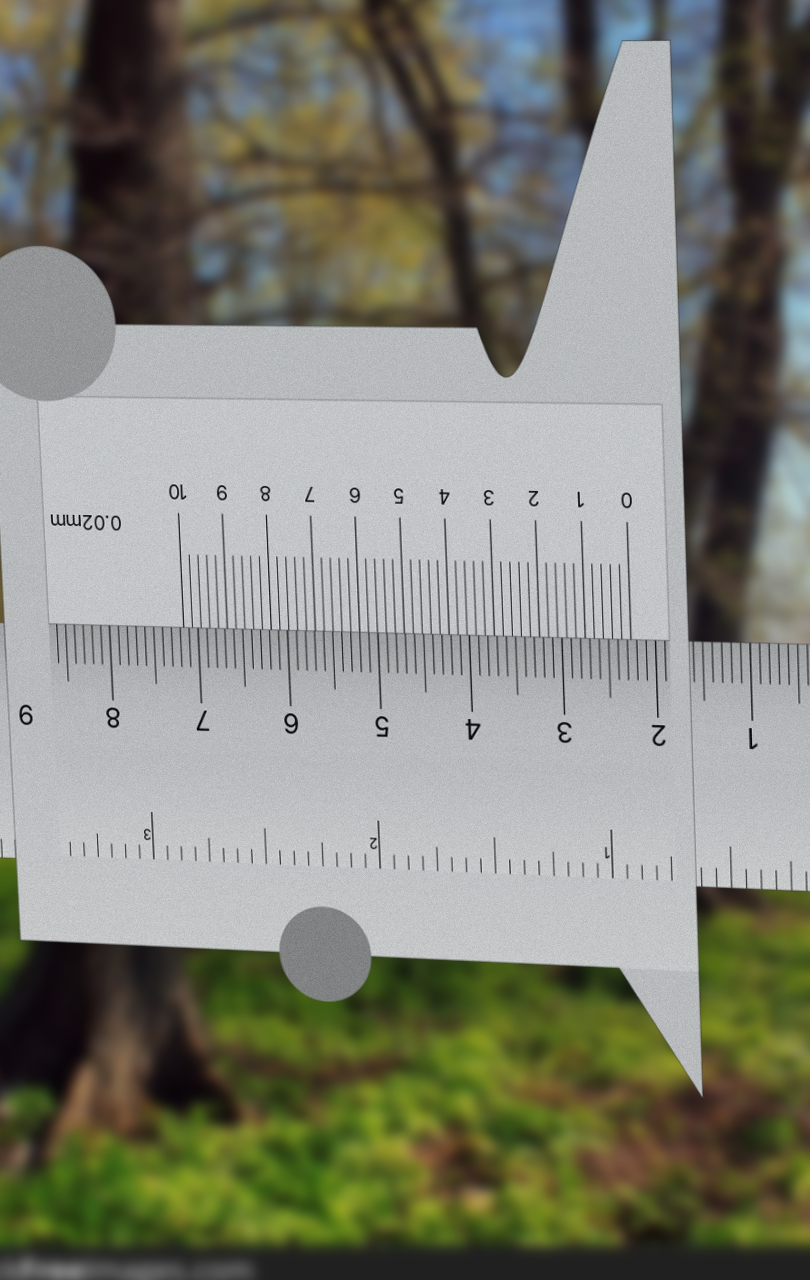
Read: 22.6 (mm)
